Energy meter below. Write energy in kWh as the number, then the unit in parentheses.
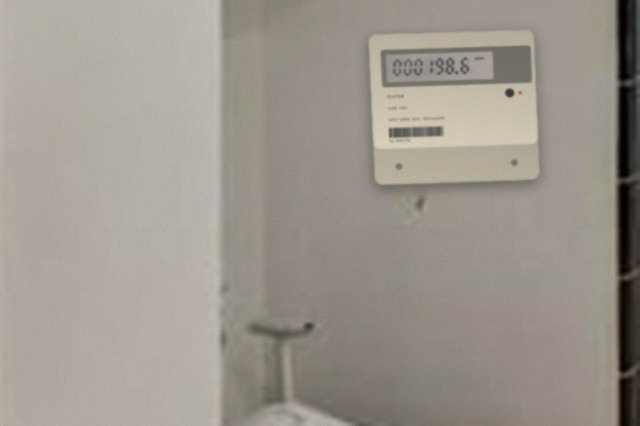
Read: 198.6 (kWh)
